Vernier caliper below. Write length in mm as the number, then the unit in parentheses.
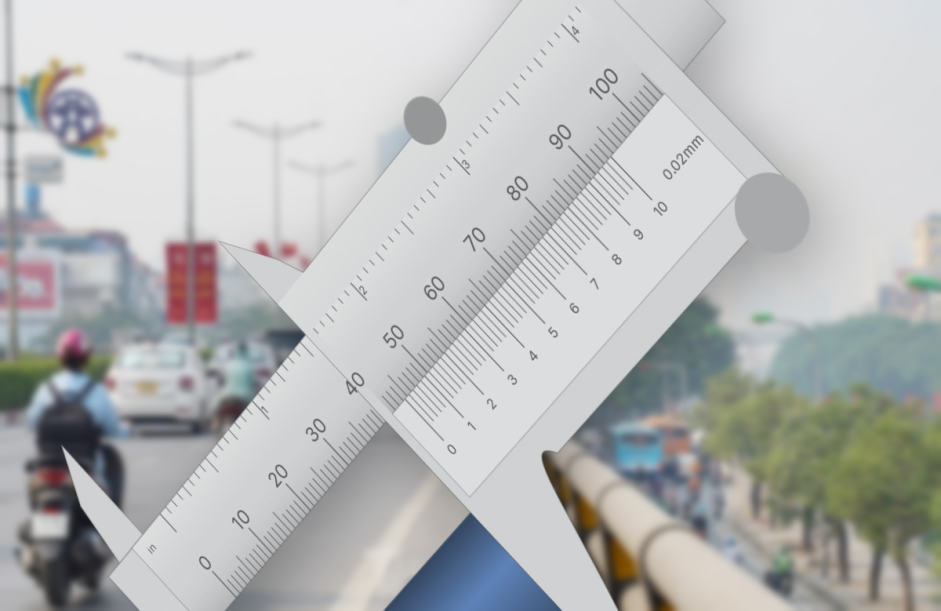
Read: 44.4 (mm)
